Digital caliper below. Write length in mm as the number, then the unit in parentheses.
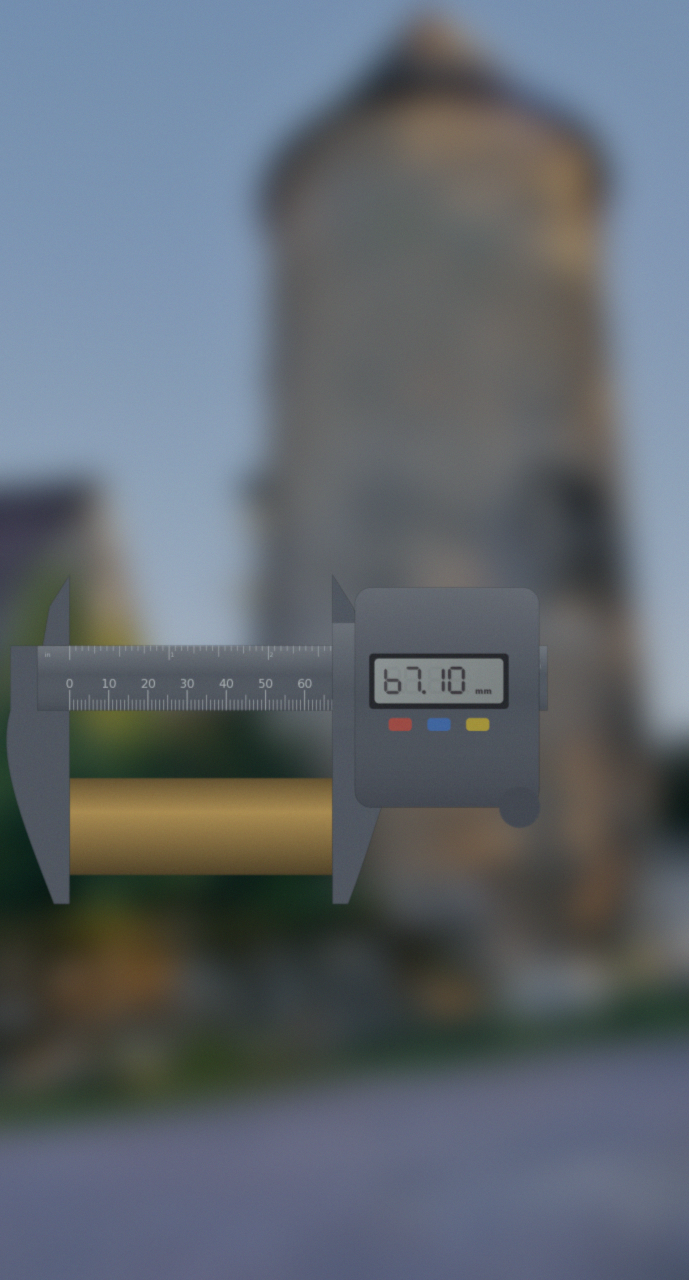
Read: 67.10 (mm)
